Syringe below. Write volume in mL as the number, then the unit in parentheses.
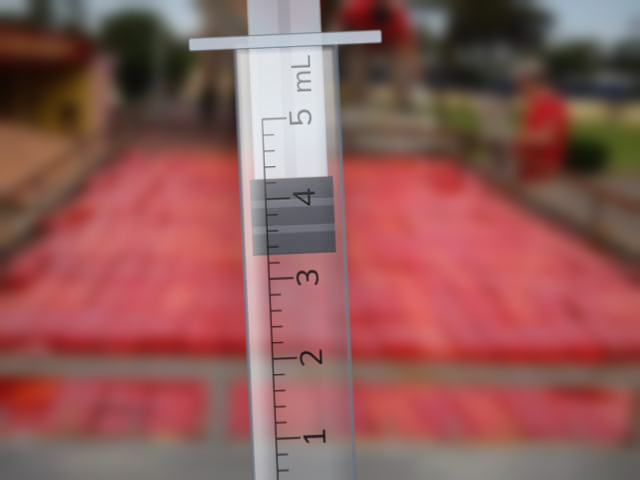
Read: 3.3 (mL)
